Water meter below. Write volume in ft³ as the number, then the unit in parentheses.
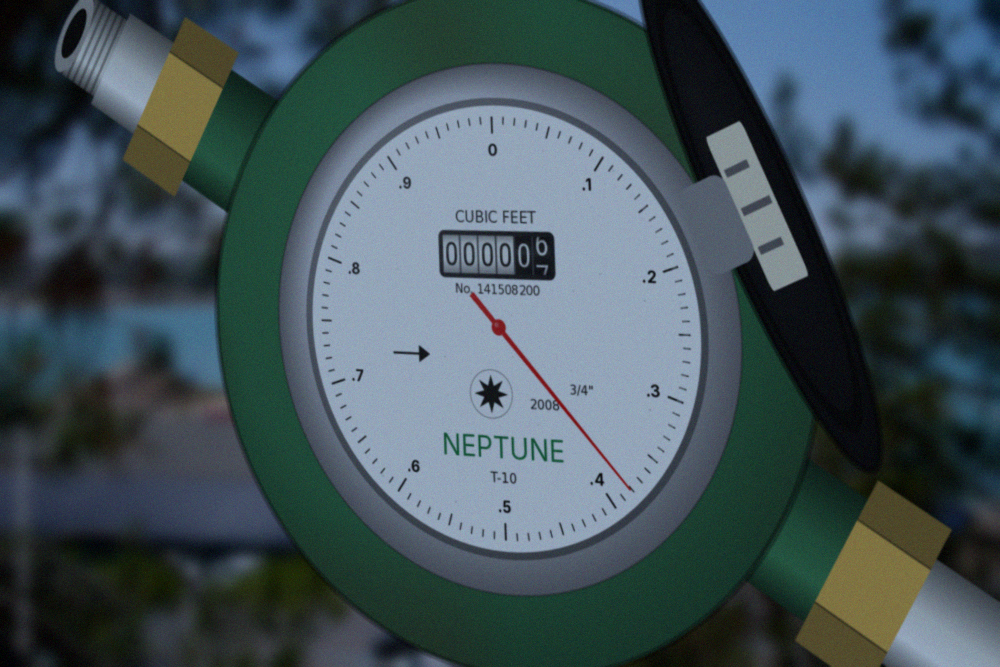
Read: 6.38 (ft³)
